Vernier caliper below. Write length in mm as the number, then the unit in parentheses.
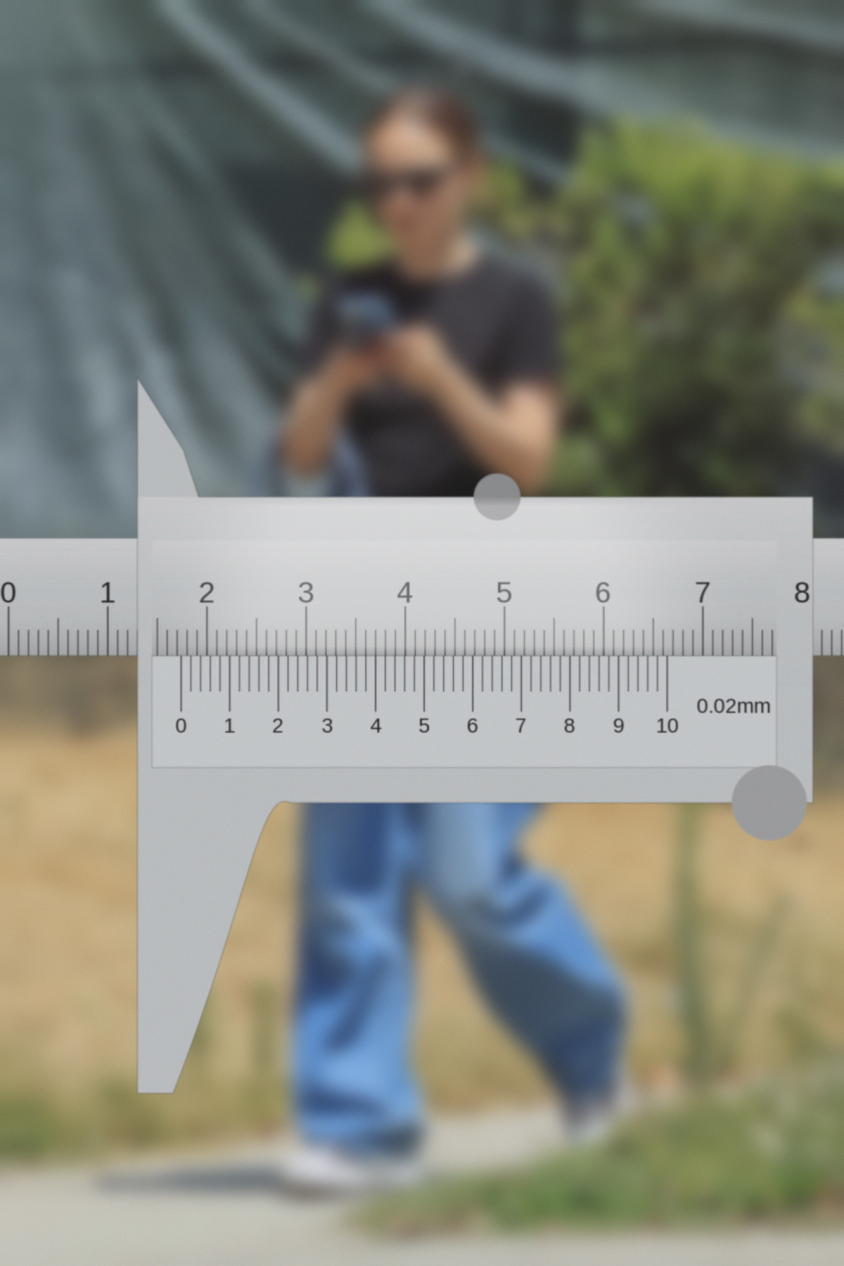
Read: 17.4 (mm)
